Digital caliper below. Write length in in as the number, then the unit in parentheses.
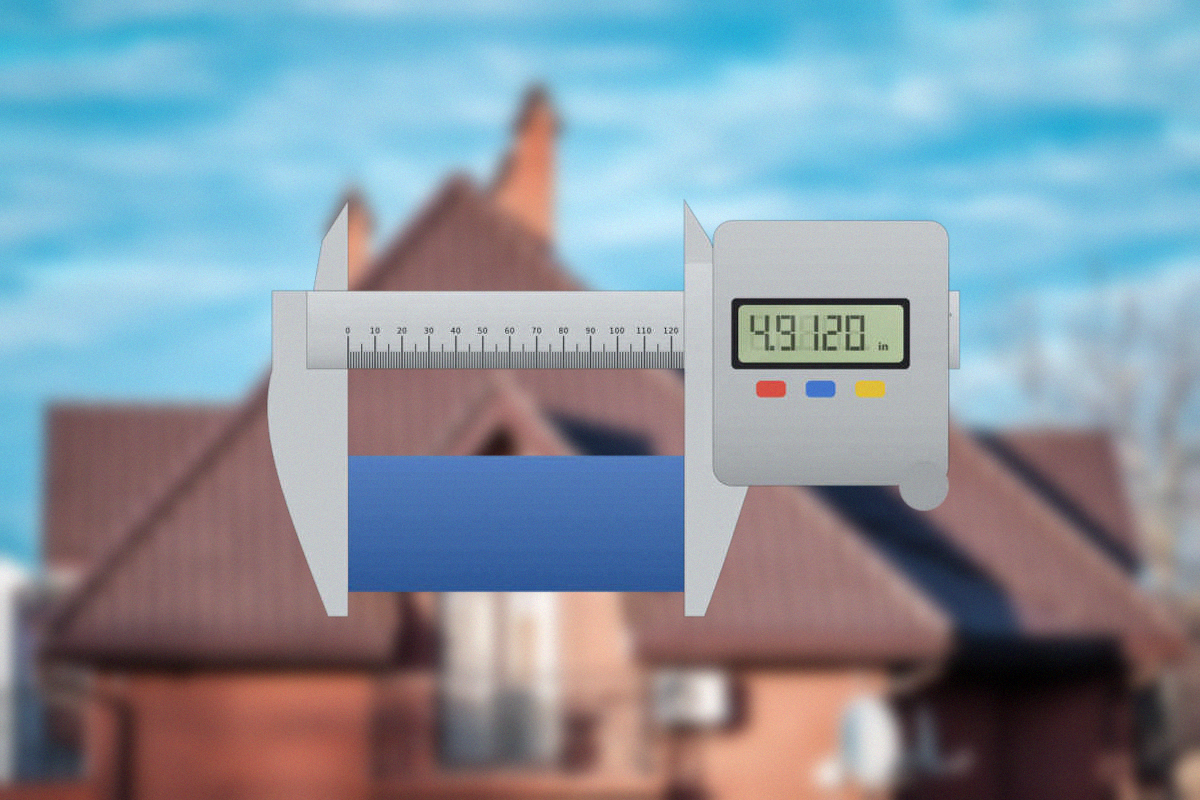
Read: 4.9120 (in)
